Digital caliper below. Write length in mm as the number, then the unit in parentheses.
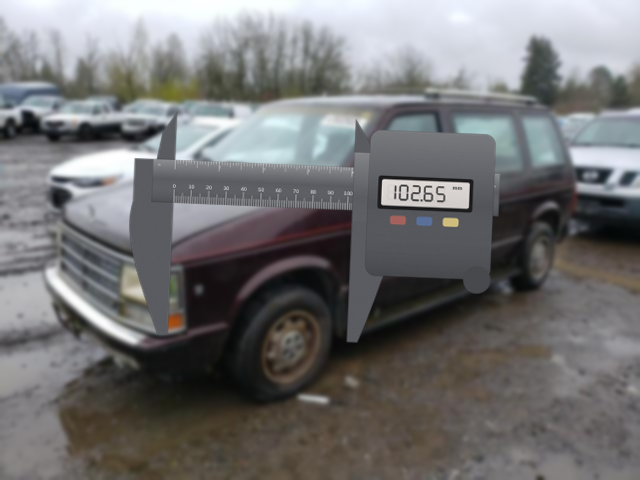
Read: 102.65 (mm)
